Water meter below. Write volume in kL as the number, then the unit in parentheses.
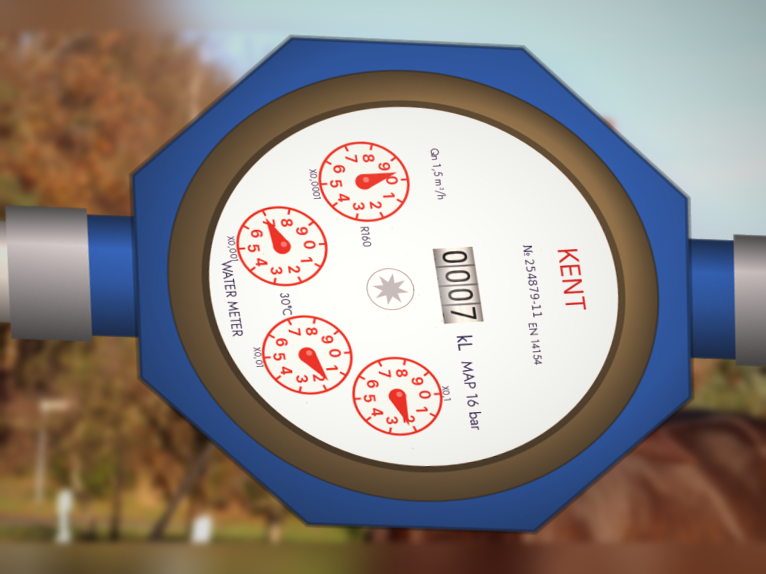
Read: 7.2169 (kL)
